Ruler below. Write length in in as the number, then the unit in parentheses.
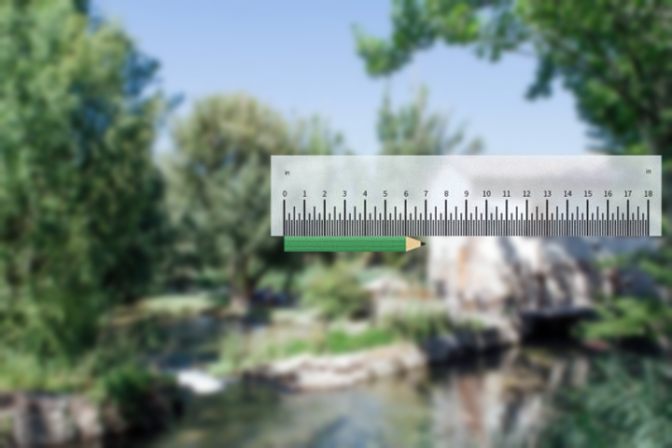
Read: 7 (in)
